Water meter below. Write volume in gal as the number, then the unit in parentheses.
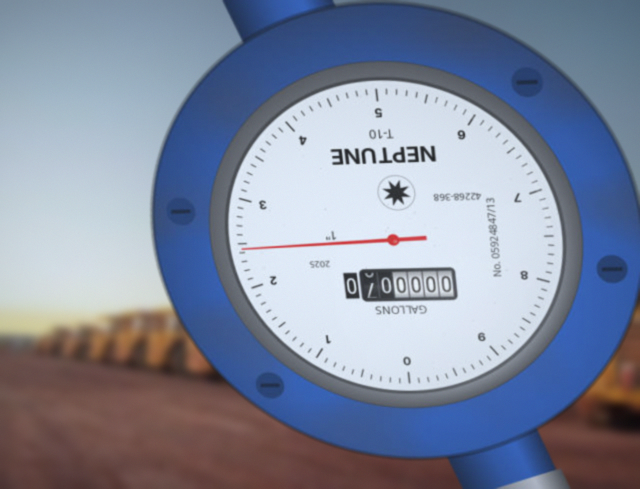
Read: 72.4 (gal)
